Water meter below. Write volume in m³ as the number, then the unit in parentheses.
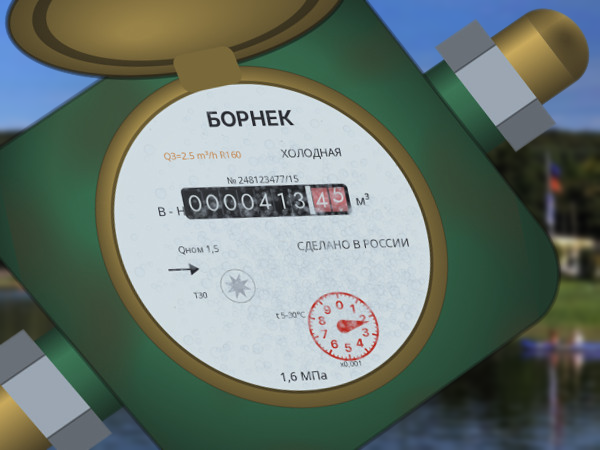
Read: 413.452 (m³)
